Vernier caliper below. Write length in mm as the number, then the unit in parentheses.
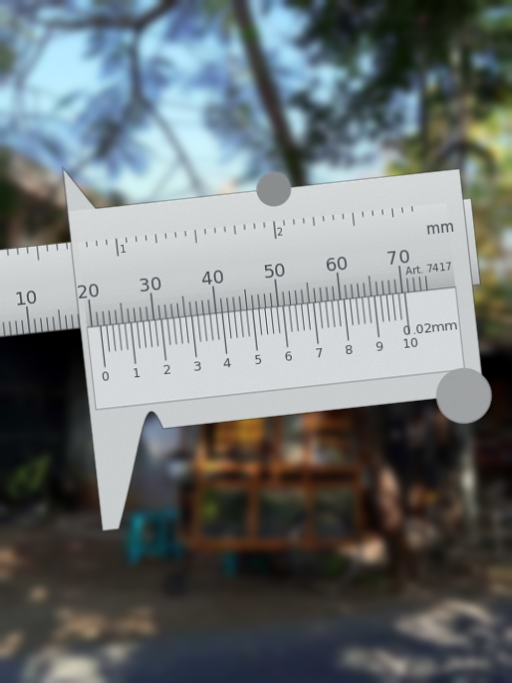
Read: 21.4 (mm)
